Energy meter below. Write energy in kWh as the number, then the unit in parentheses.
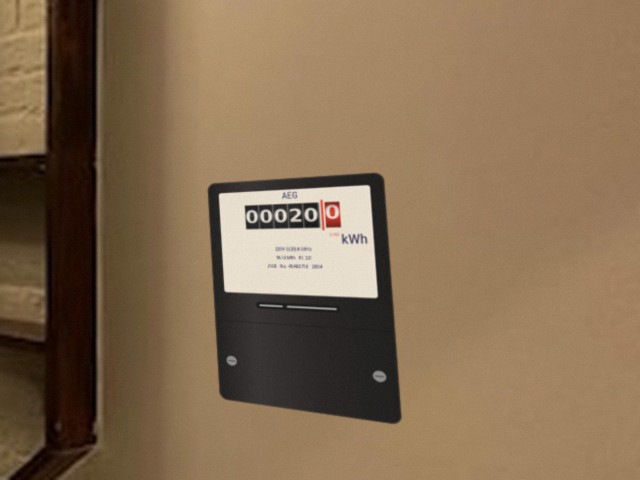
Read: 20.0 (kWh)
